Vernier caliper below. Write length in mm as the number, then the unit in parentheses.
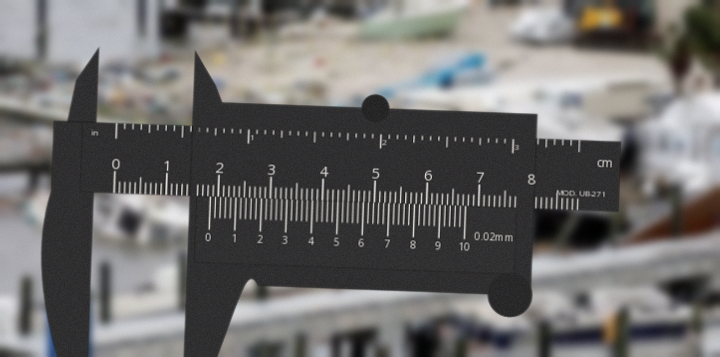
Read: 18.5 (mm)
